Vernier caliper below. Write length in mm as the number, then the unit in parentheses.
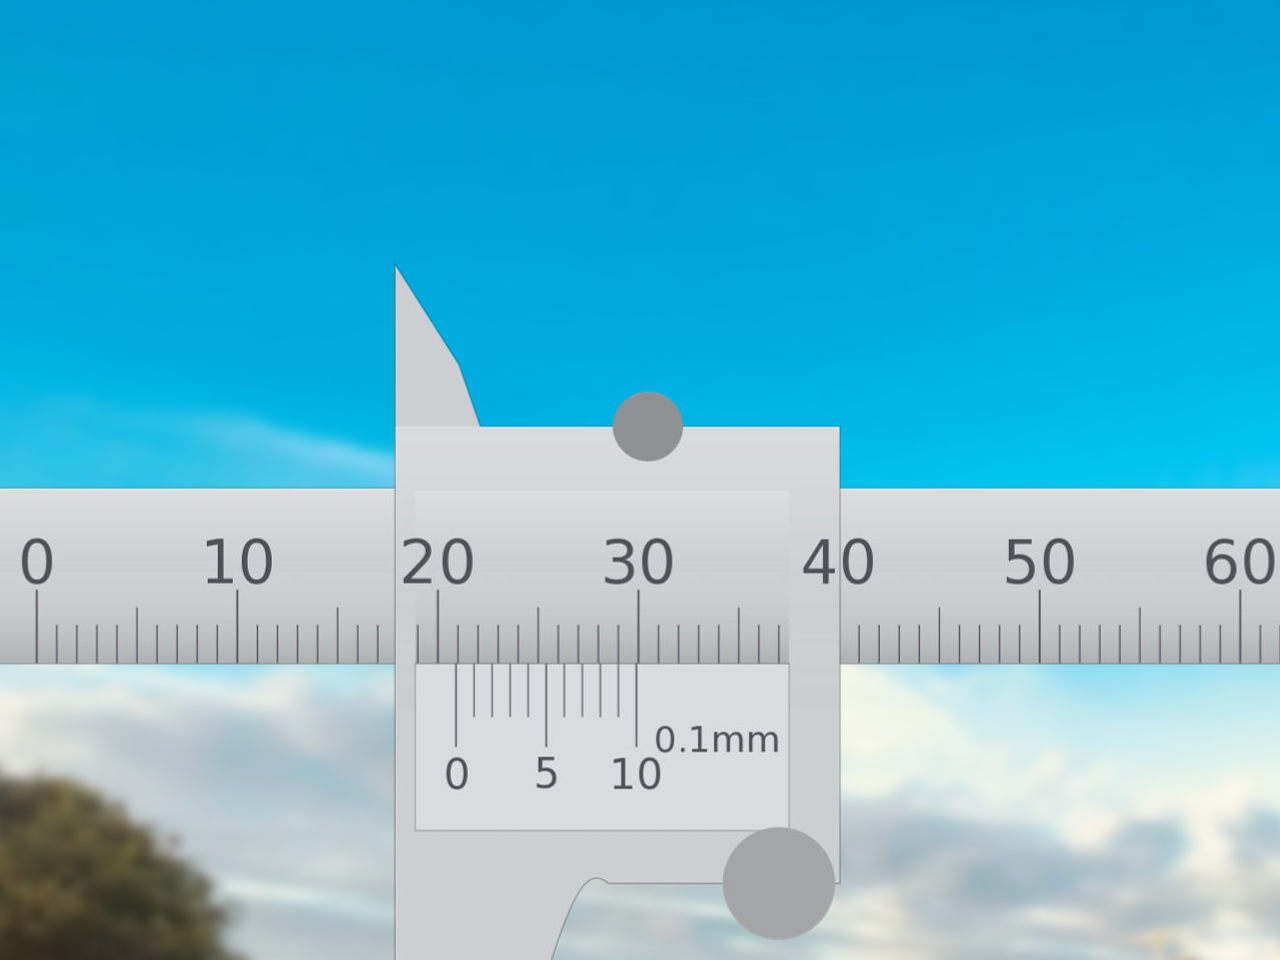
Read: 20.9 (mm)
